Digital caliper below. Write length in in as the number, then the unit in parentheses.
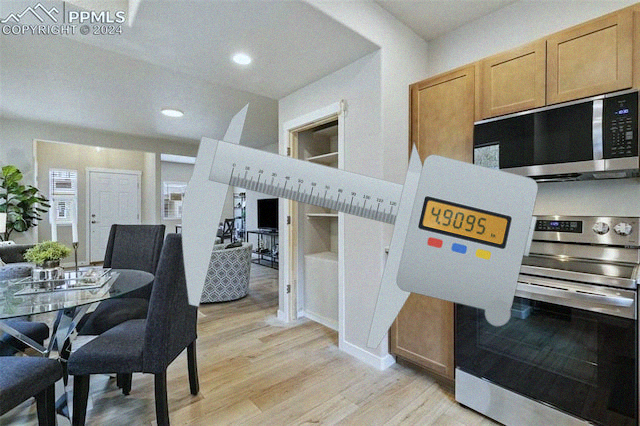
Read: 4.9095 (in)
